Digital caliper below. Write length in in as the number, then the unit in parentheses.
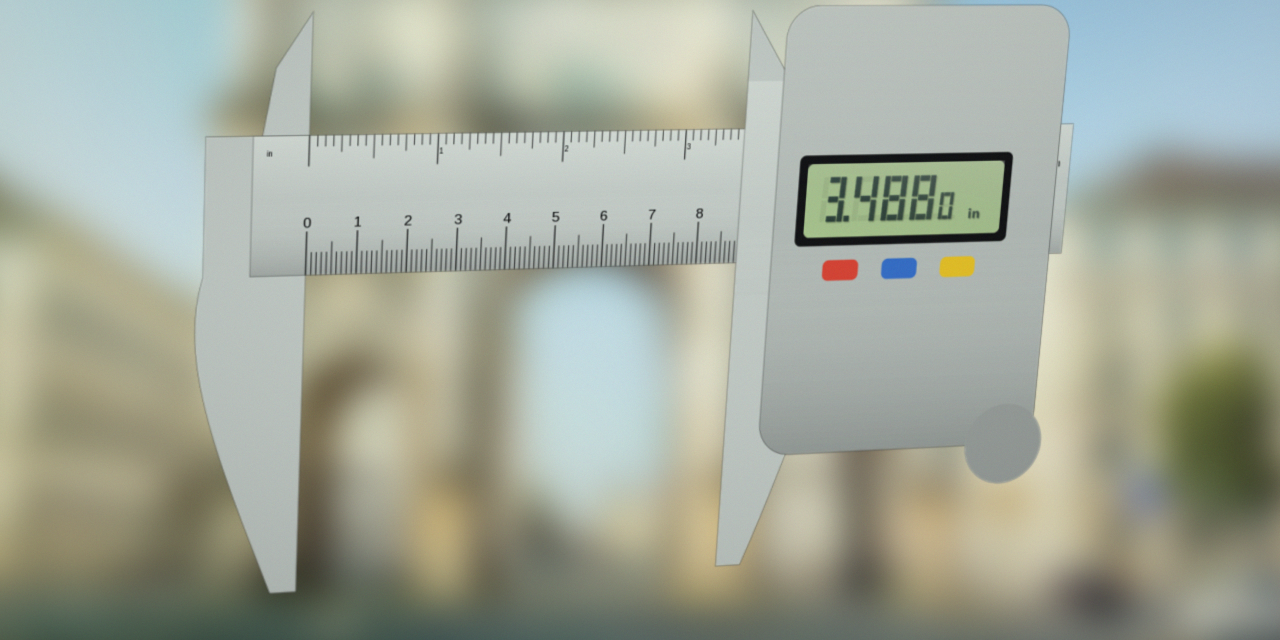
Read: 3.4880 (in)
